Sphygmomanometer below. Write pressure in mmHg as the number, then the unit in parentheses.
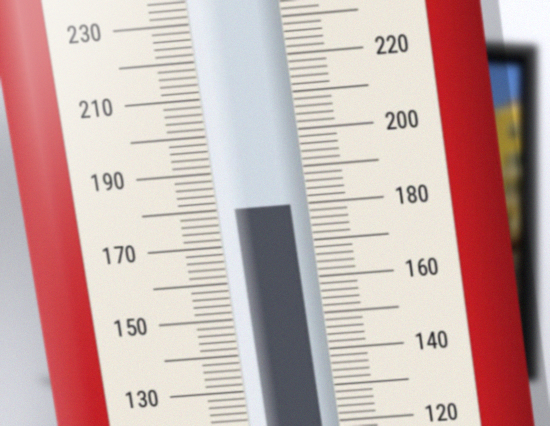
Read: 180 (mmHg)
